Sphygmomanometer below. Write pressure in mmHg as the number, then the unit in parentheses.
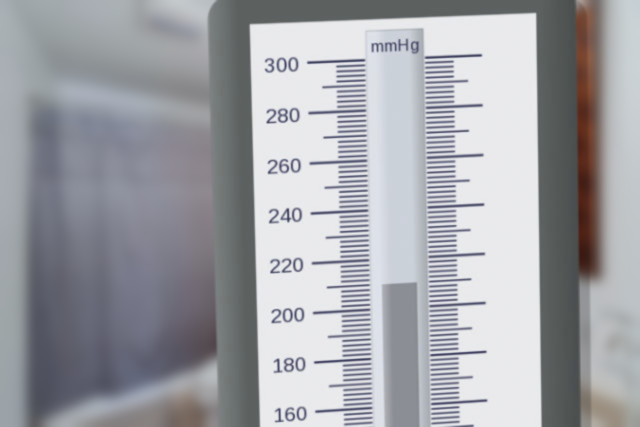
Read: 210 (mmHg)
